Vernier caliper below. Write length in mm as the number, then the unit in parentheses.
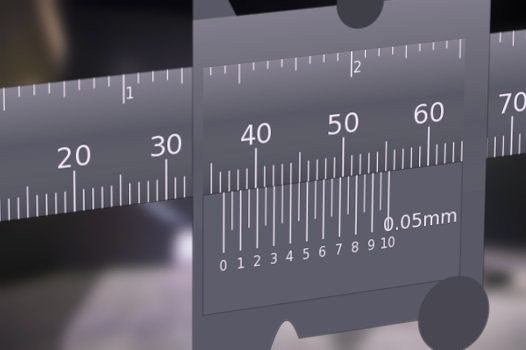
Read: 36.4 (mm)
